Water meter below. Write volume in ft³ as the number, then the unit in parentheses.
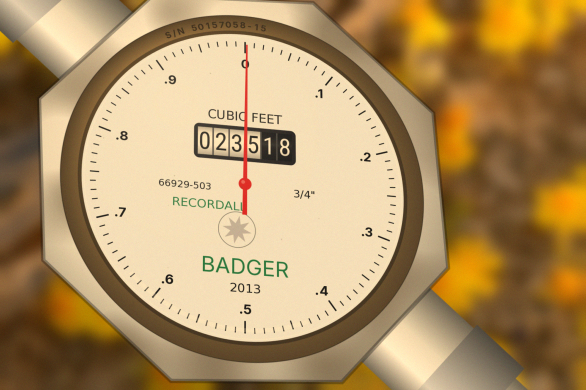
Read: 23518.00 (ft³)
